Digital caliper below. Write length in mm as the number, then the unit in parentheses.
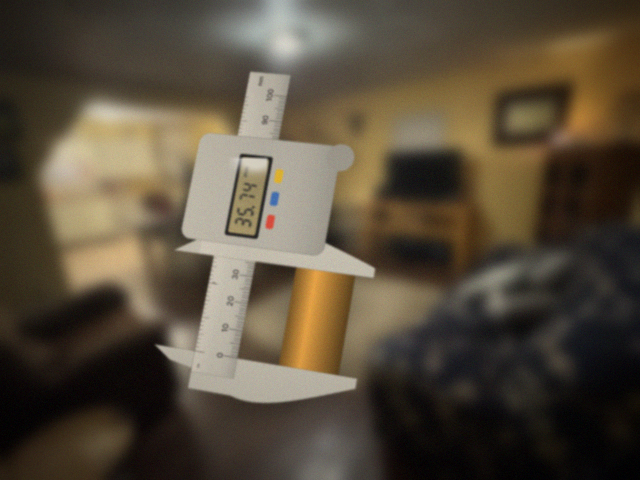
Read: 35.74 (mm)
